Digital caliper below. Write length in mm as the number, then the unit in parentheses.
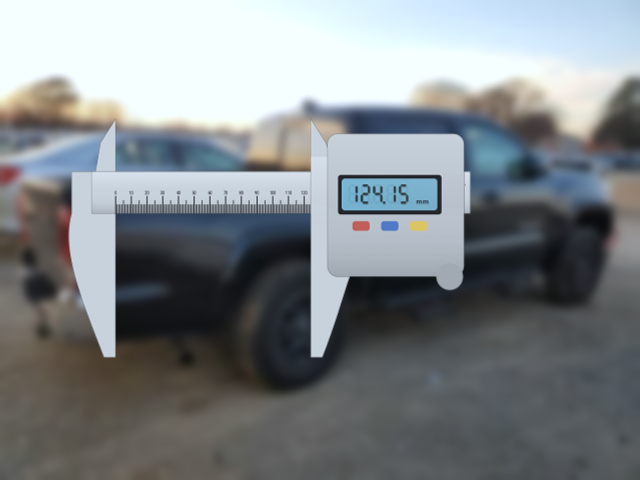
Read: 124.15 (mm)
